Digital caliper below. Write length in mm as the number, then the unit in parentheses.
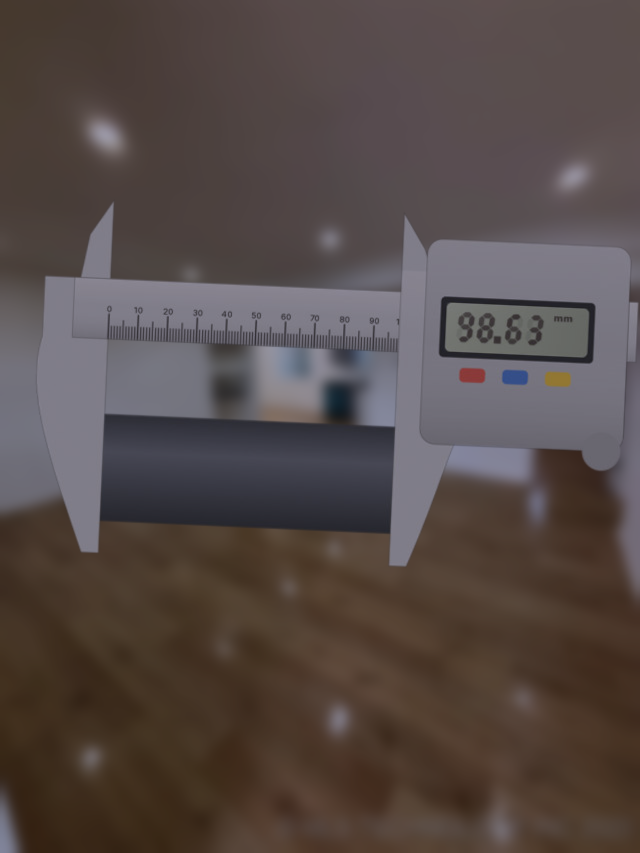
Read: 98.63 (mm)
